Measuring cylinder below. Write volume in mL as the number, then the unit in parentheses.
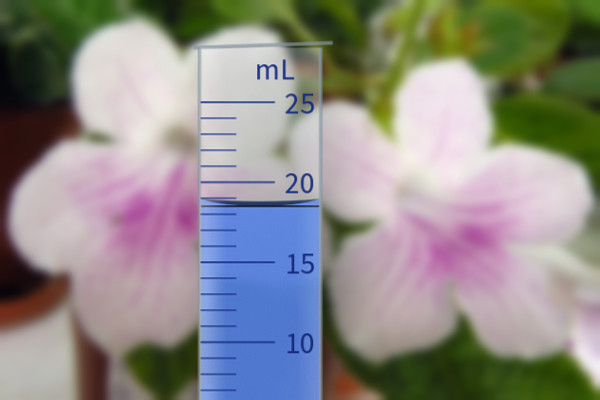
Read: 18.5 (mL)
